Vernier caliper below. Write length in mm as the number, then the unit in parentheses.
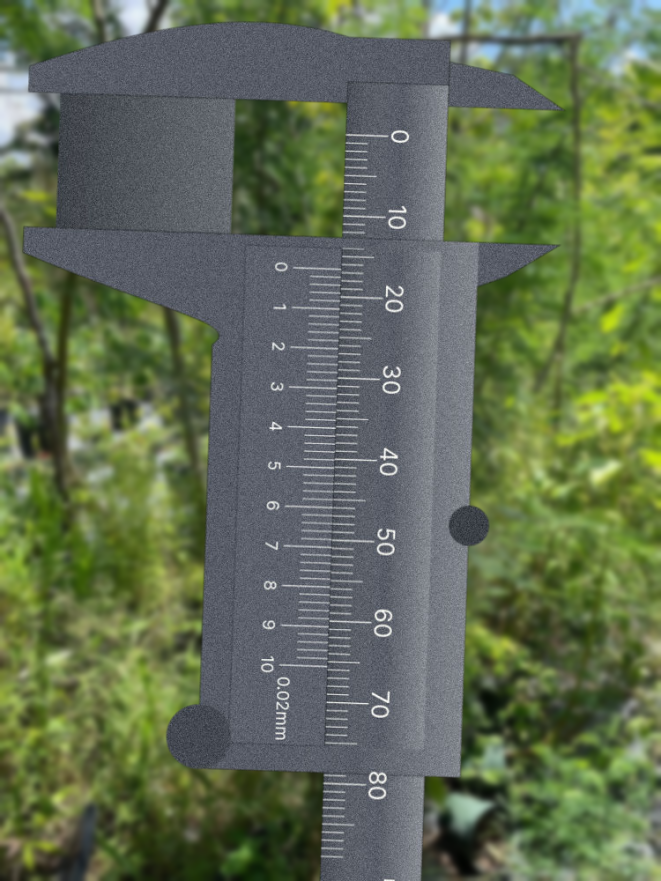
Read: 16.6 (mm)
